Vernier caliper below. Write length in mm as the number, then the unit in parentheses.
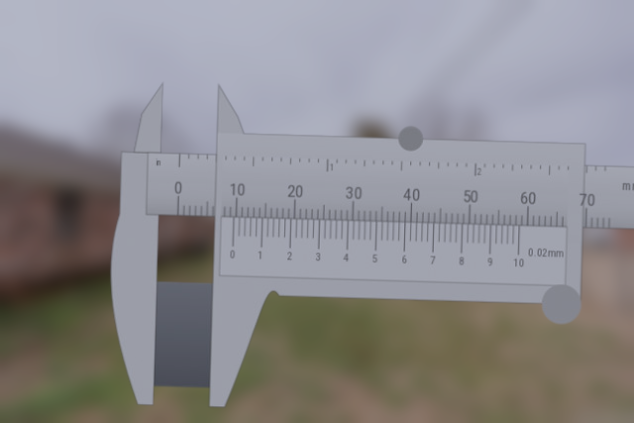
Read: 9.6 (mm)
